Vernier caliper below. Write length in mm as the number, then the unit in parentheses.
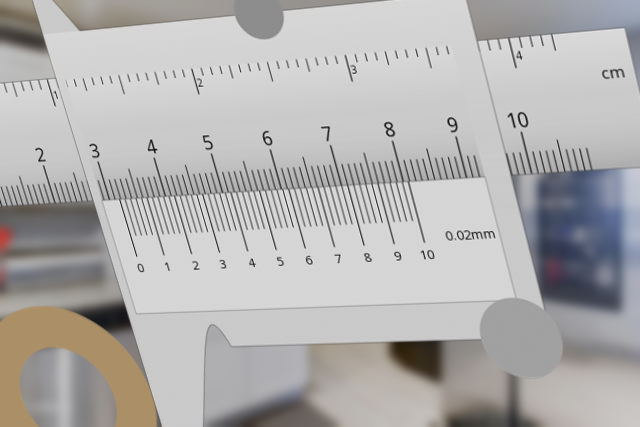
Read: 31.8 (mm)
